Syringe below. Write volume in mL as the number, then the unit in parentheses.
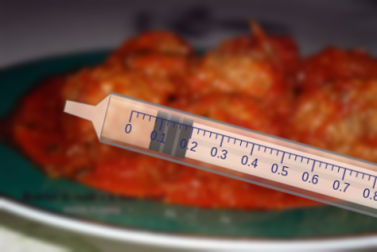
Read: 0.08 (mL)
